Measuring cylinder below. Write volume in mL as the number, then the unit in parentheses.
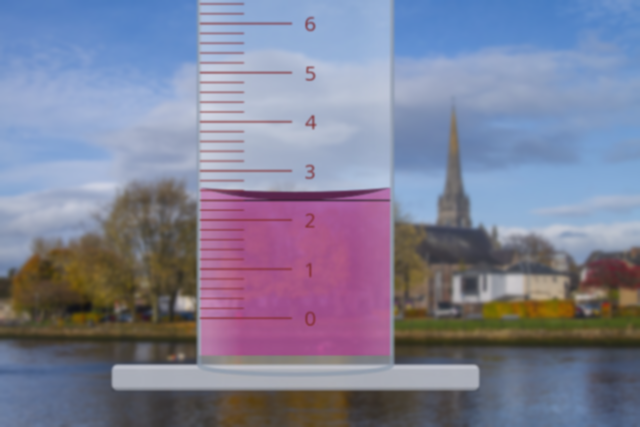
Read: 2.4 (mL)
